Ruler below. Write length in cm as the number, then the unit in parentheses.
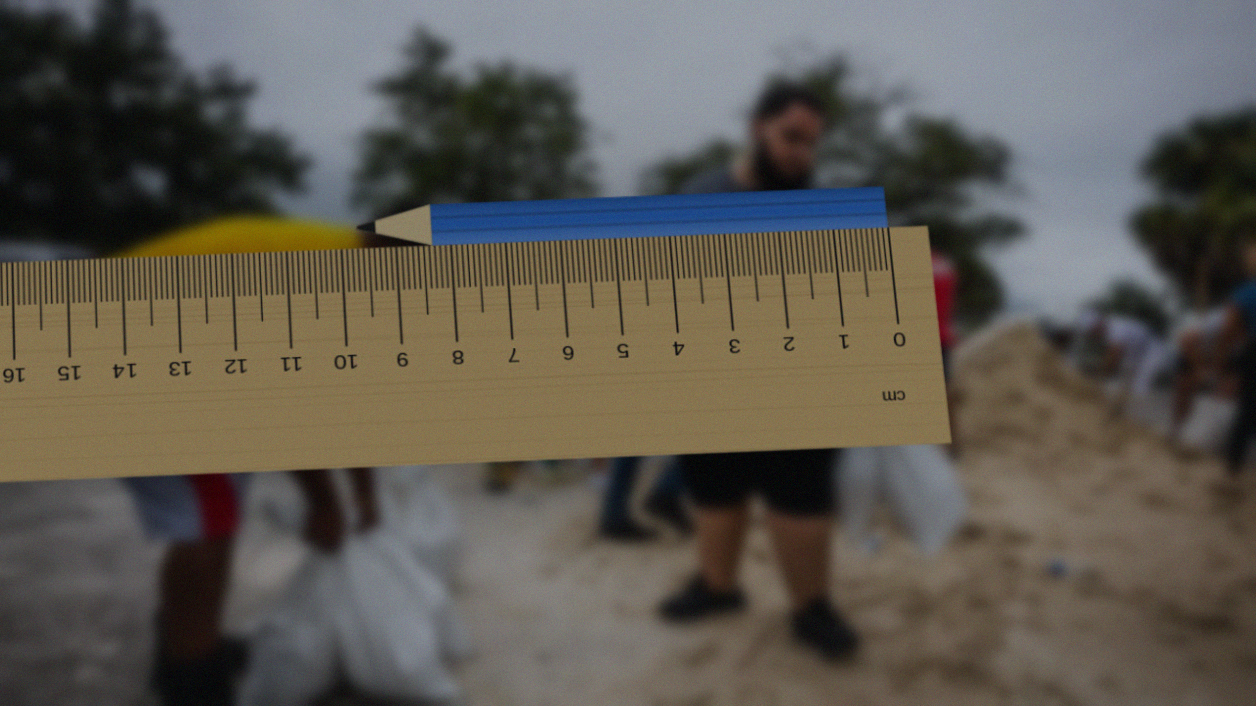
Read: 9.7 (cm)
